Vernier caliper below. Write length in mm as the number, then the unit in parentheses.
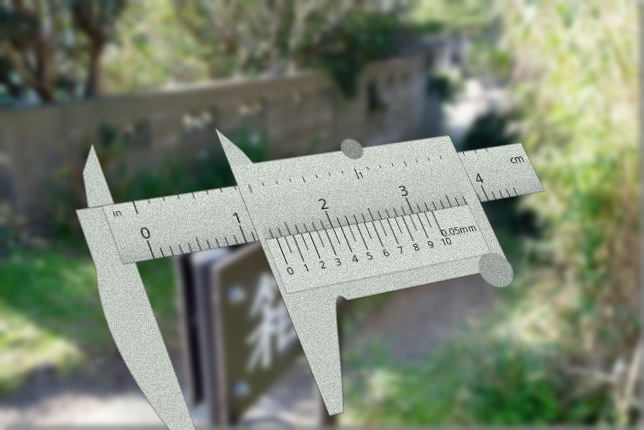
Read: 13.4 (mm)
